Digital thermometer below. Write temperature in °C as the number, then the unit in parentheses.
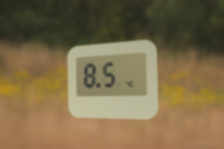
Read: 8.5 (°C)
